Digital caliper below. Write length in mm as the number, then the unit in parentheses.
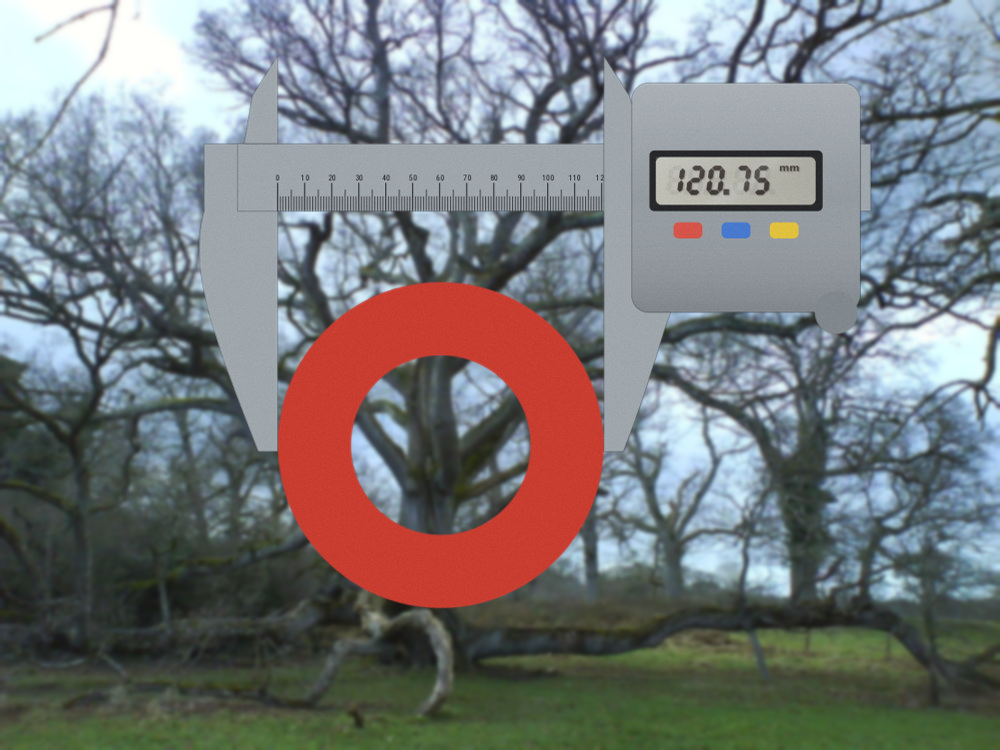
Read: 120.75 (mm)
